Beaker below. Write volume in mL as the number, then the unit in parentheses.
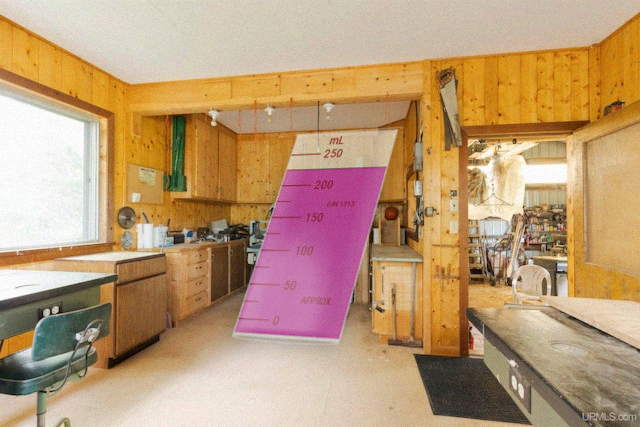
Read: 225 (mL)
